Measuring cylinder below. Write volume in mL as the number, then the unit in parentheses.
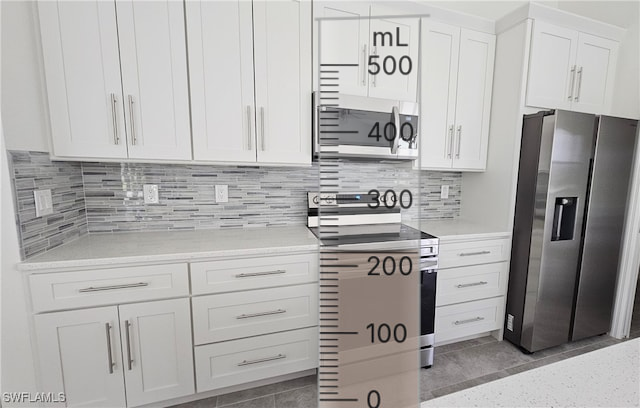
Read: 220 (mL)
